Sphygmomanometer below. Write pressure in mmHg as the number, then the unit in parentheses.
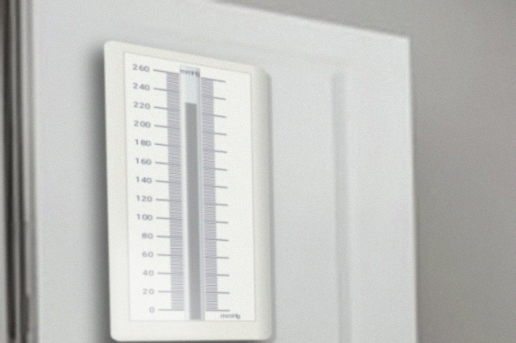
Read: 230 (mmHg)
